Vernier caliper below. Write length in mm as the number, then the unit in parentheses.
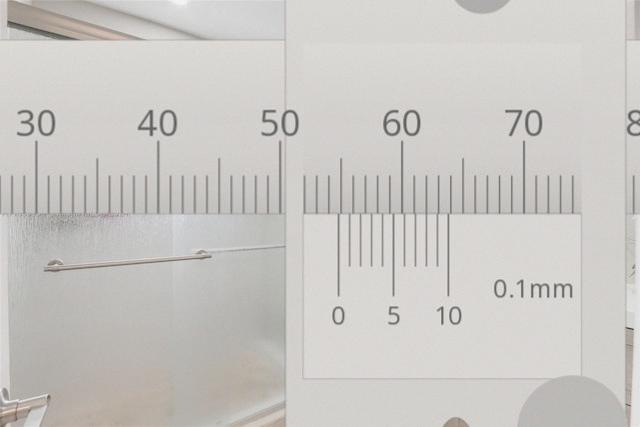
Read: 54.8 (mm)
